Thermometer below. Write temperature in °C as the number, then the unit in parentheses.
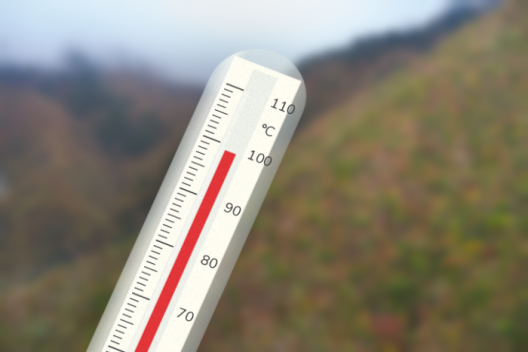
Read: 99 (°C)
